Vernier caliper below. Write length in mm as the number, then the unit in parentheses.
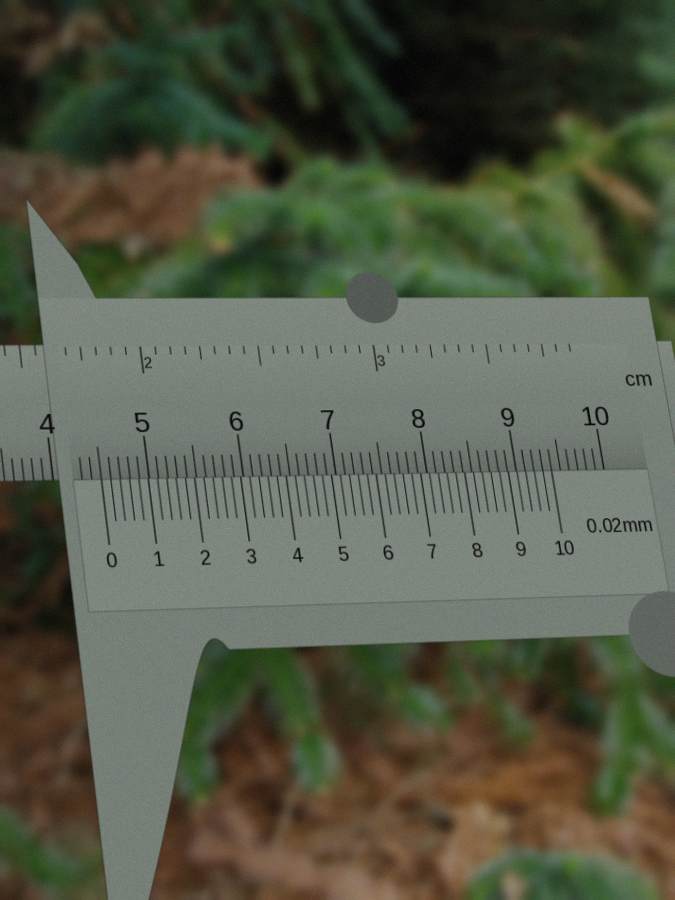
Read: 45.0 (mm)
